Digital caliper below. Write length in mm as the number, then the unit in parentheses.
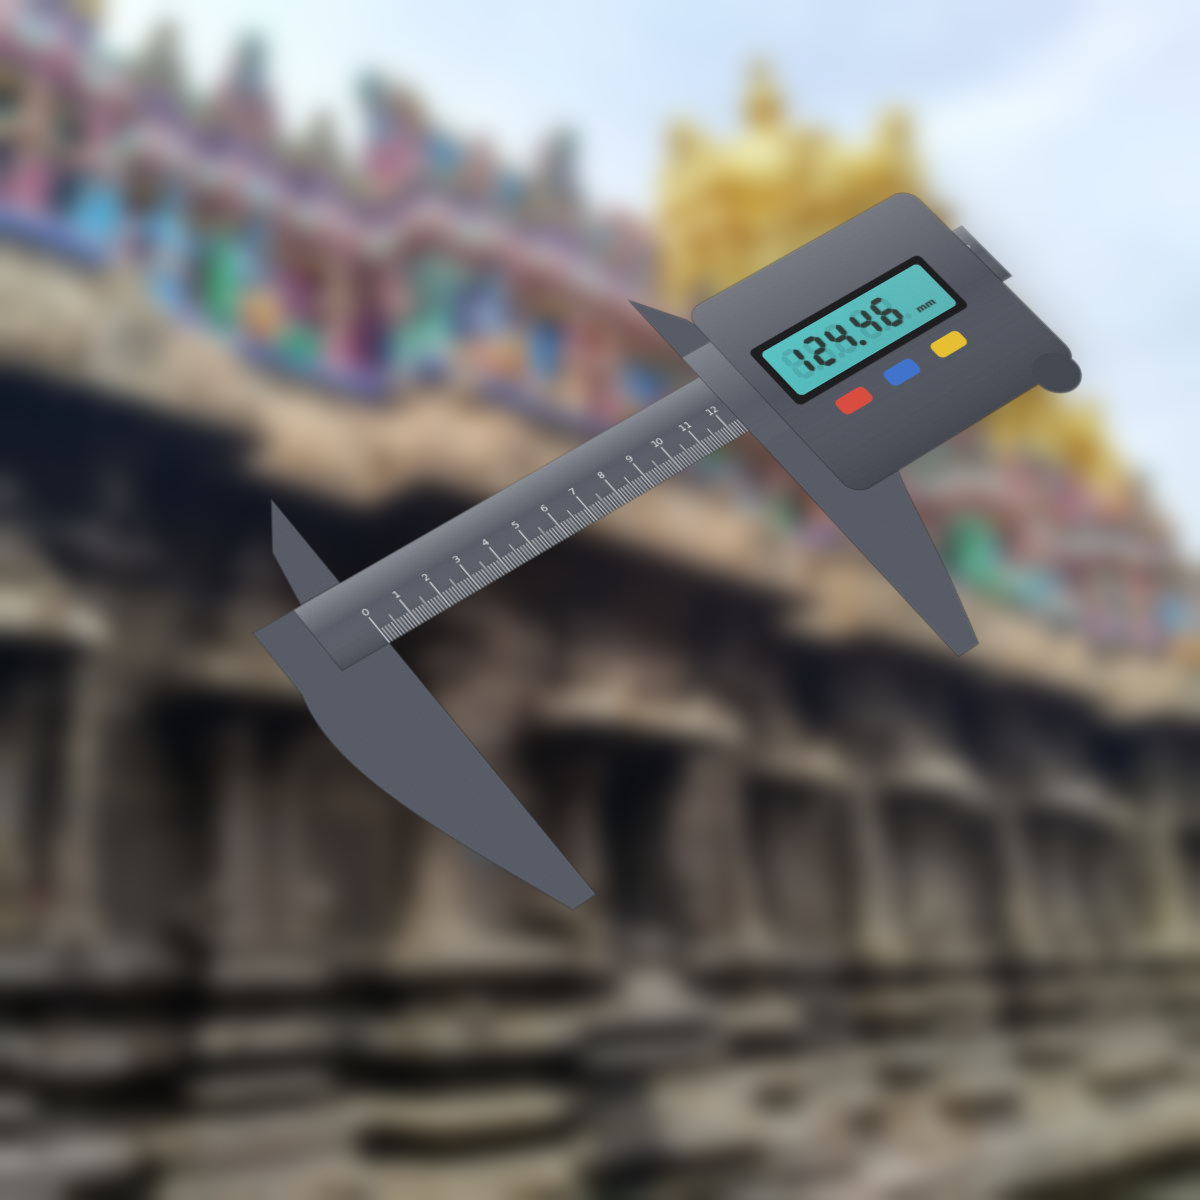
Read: 124.46 (mm)
